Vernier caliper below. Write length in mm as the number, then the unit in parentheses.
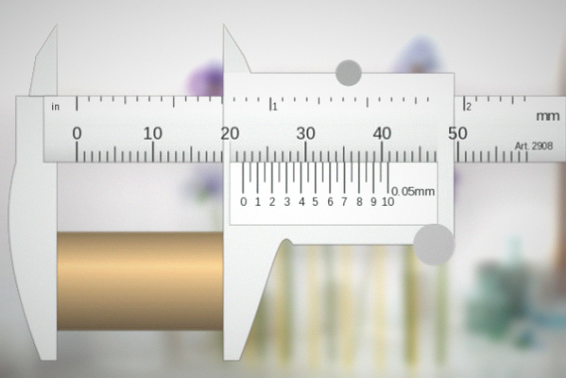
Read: 21.8 (mm)
